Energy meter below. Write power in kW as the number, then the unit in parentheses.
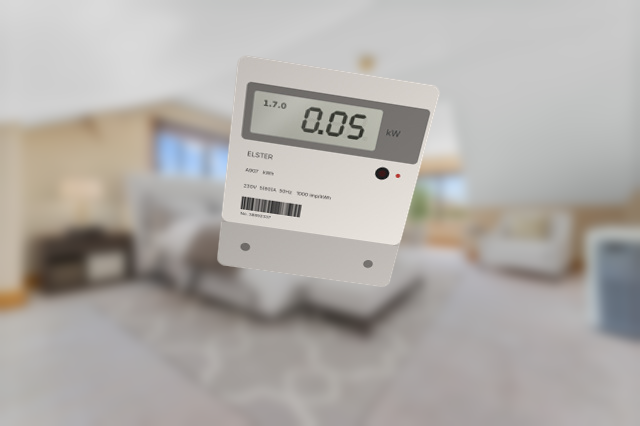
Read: 0.05 (kW)
